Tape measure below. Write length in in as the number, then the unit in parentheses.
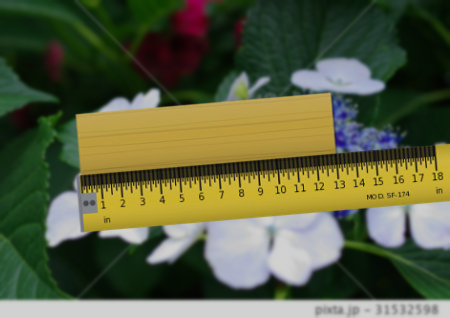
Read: 13 (in)
